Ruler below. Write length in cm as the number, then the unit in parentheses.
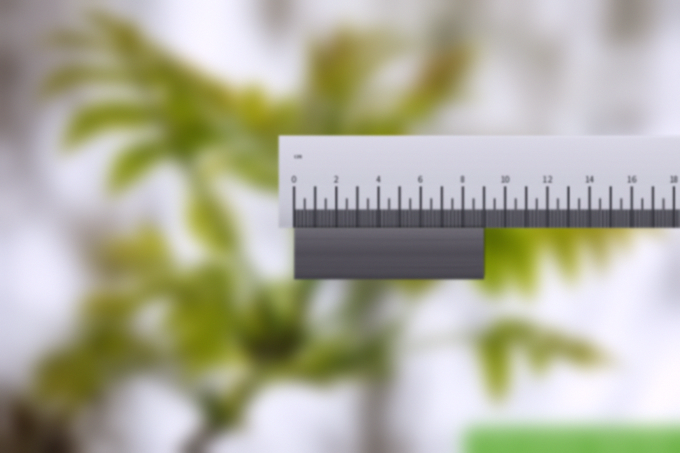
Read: 9 (cm)
